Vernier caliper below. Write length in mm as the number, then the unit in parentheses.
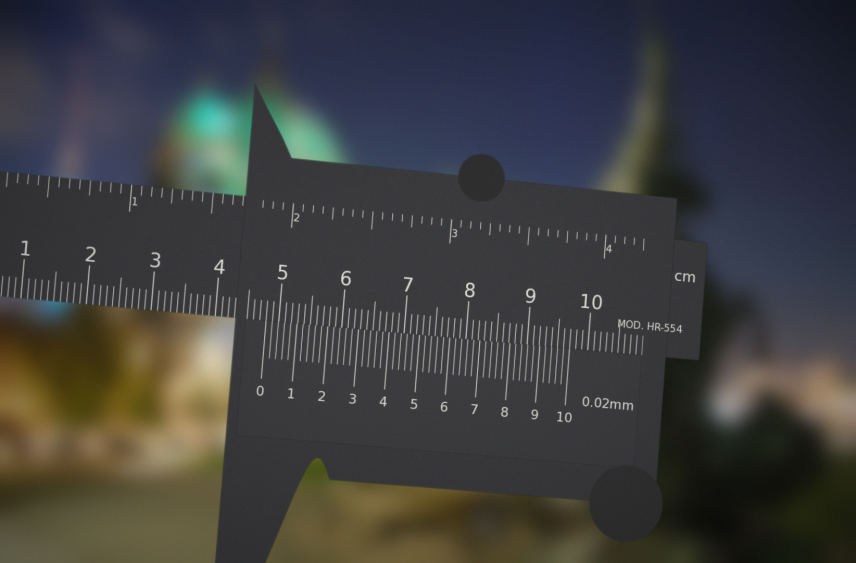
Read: 48.0 (mm)
